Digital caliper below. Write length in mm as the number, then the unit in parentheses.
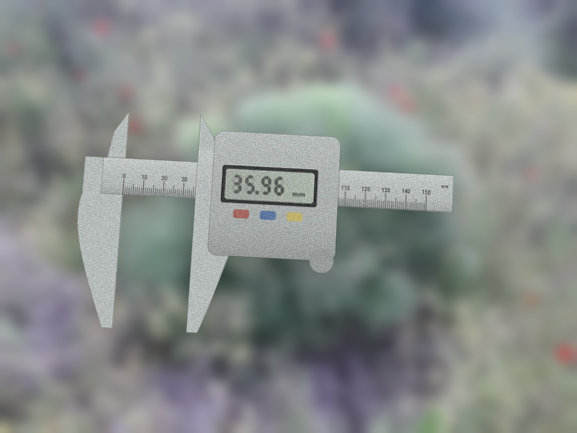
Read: 35.96 (mm)
